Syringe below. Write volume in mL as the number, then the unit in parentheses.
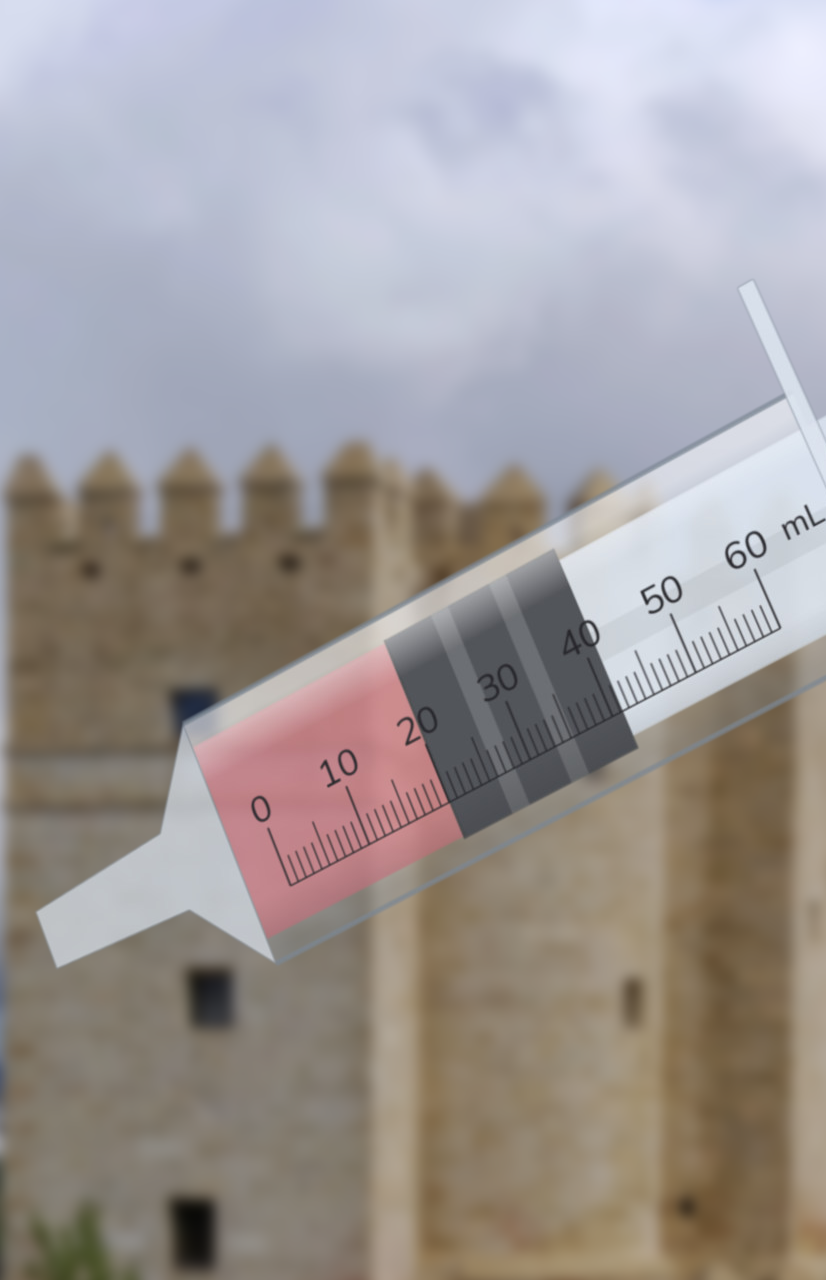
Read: 20 (mL)
